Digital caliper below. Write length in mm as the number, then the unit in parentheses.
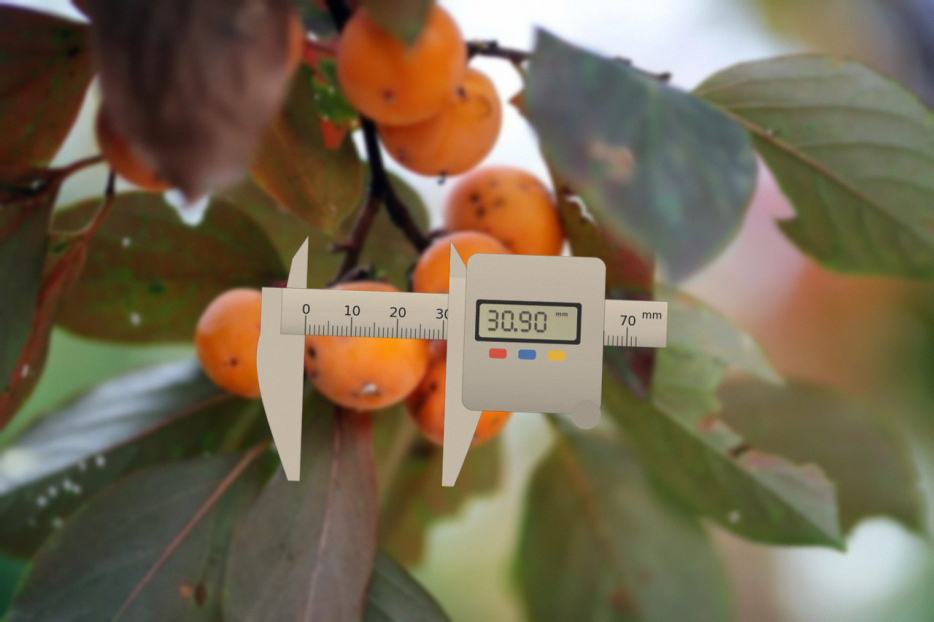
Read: 30.90 (mm)
